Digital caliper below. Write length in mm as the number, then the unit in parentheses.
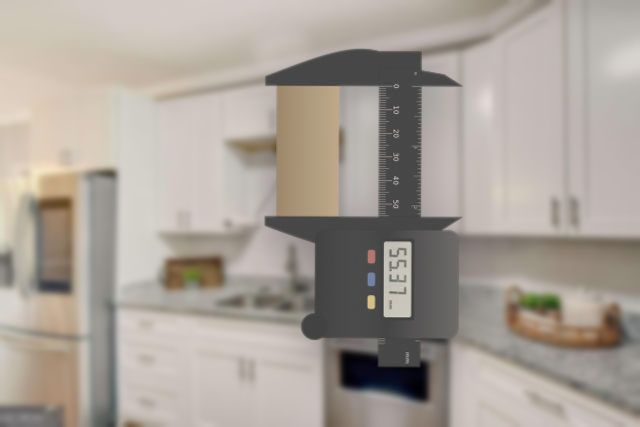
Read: 55.37 (mm)
